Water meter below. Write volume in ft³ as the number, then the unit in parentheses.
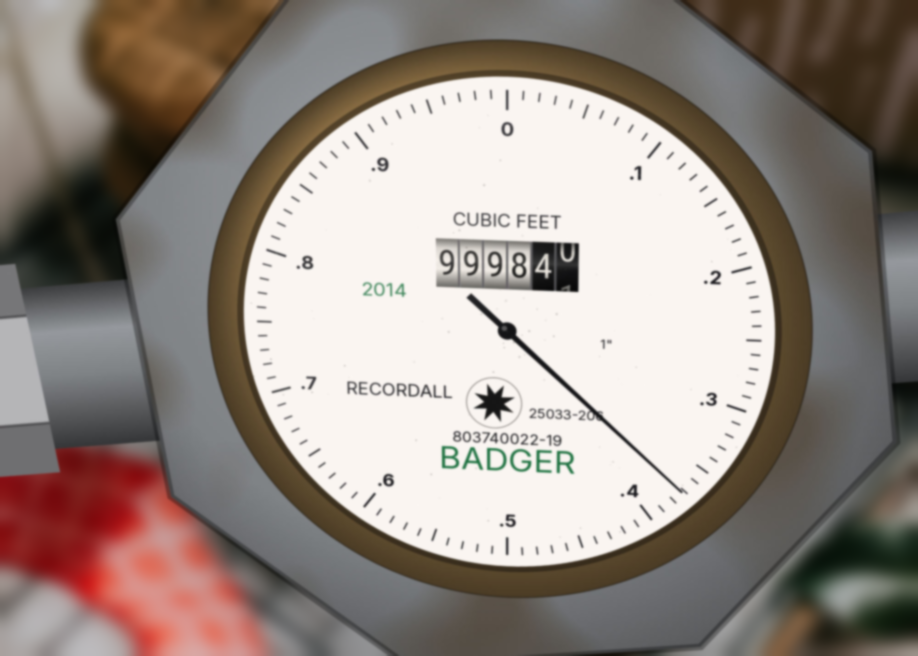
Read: 999840.37 (ft³)
